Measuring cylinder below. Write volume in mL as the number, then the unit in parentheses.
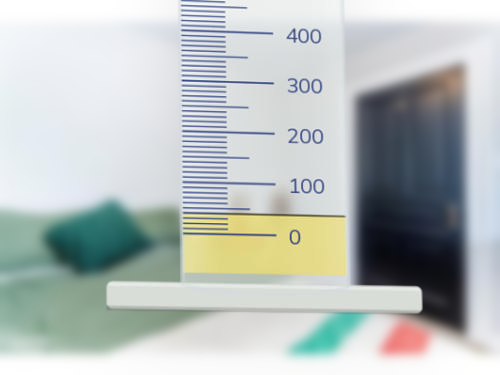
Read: 40 (mL)
